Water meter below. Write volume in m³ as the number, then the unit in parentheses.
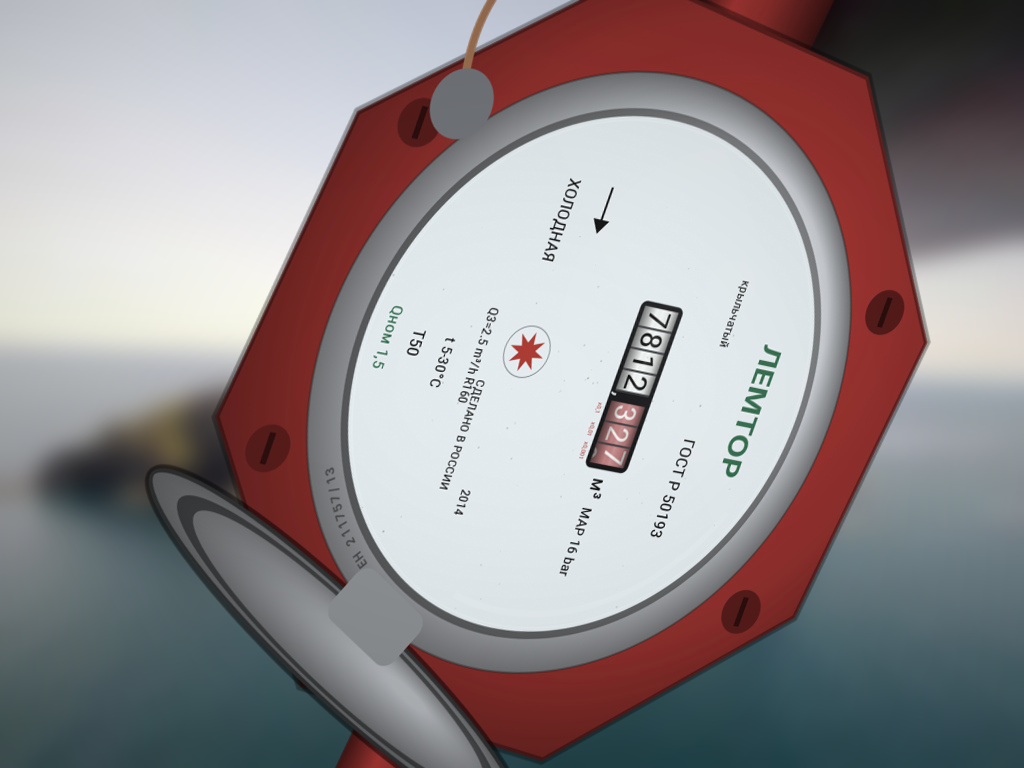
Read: 7812.327 (m³)
